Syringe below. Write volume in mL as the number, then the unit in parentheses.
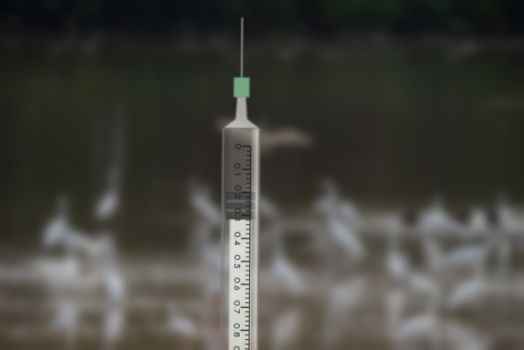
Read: 0.2 (mL)
